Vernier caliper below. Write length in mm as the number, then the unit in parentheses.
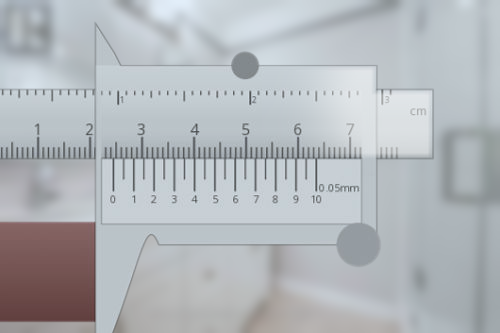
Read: 24.5 (mm)
